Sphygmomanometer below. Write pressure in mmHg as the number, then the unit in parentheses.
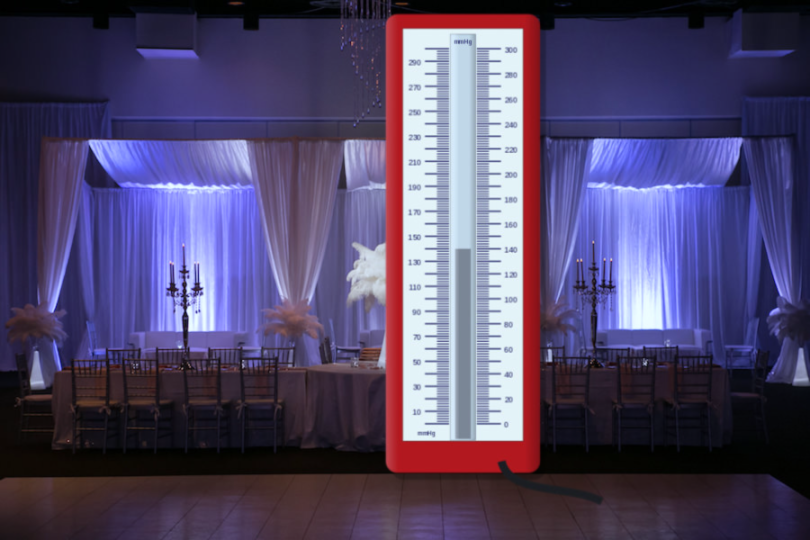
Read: 140 (mmHg)
